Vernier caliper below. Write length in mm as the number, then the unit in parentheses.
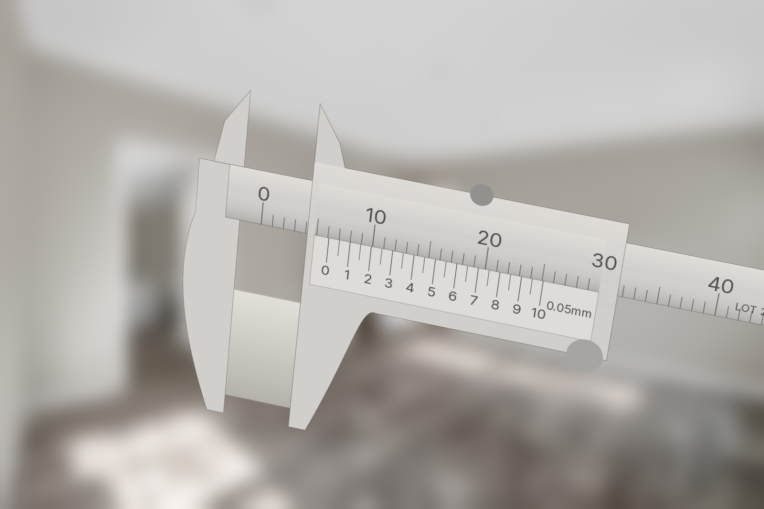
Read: 6.1 (mm)
